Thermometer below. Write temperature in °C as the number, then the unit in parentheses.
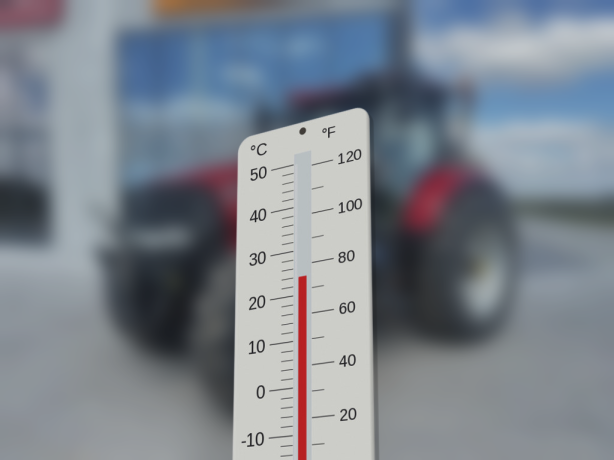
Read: 24 (°C)
